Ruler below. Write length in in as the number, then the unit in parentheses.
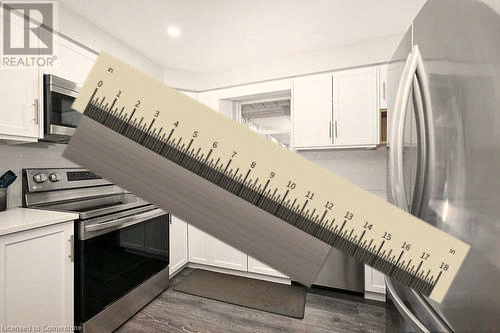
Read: 13 (in)
